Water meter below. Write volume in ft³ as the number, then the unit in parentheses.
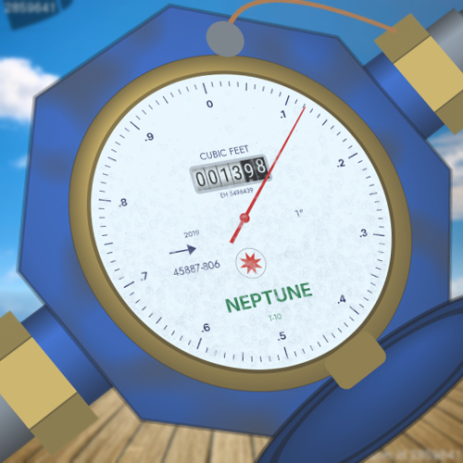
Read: 1398.12 (ft³)
